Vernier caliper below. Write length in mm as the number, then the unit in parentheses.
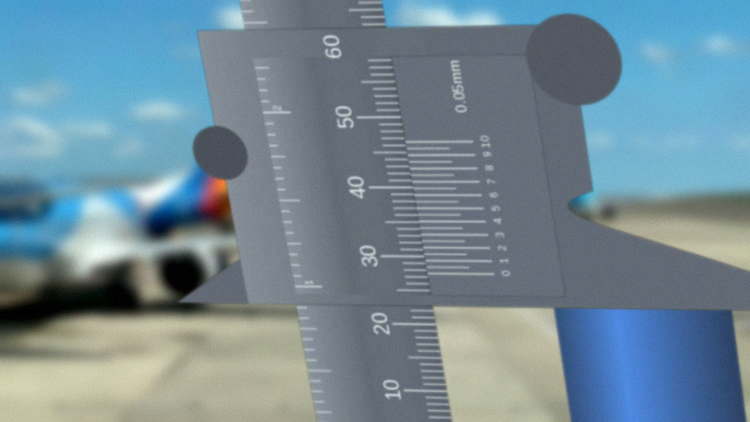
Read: 27.5 (mm)
